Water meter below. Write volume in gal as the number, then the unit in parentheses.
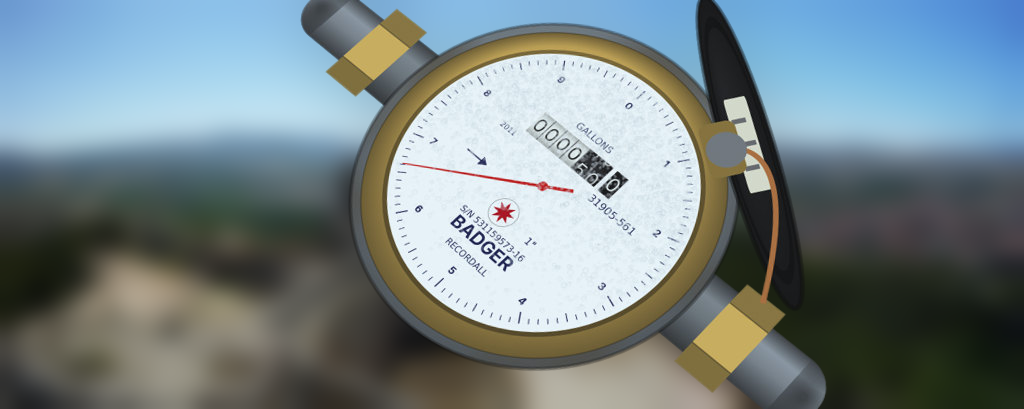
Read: 496.6 (gal)
